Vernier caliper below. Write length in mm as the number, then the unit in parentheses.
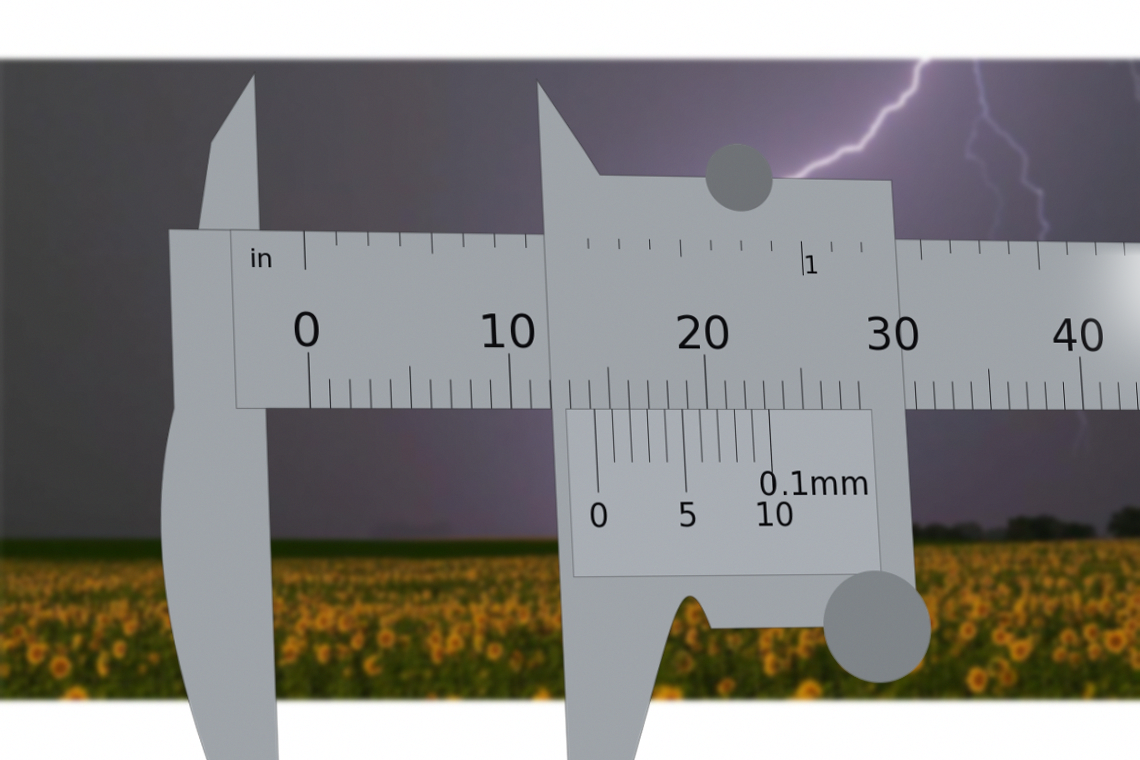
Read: 14.2 (mm)
